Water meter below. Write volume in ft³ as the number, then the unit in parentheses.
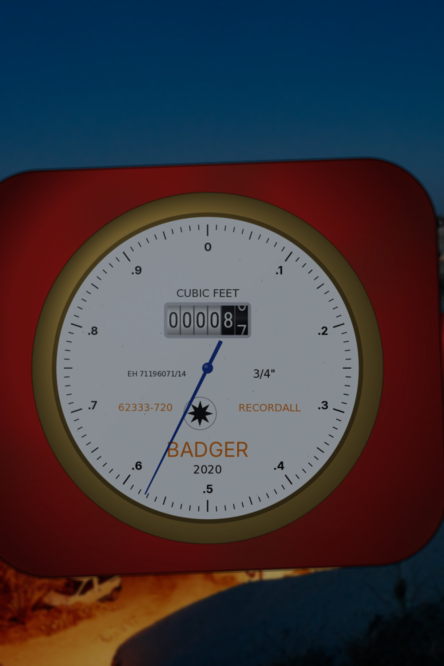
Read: 86.57 (ft³)
